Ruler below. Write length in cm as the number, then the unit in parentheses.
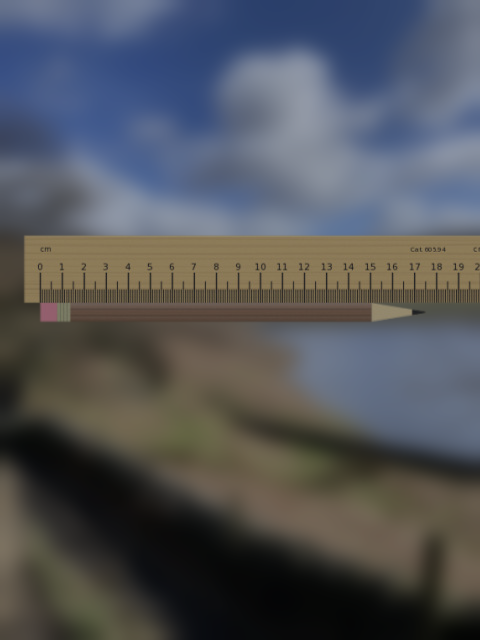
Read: 17.5 (cm)
